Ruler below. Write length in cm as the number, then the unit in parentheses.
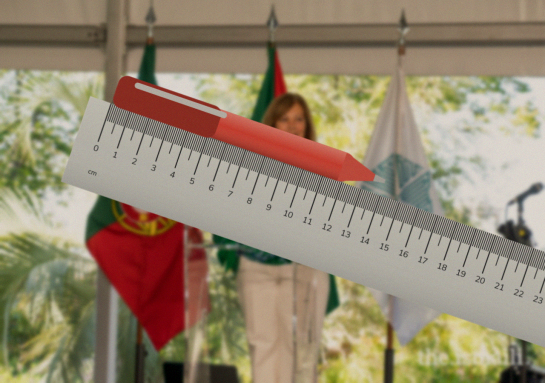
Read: 14 (cm)
